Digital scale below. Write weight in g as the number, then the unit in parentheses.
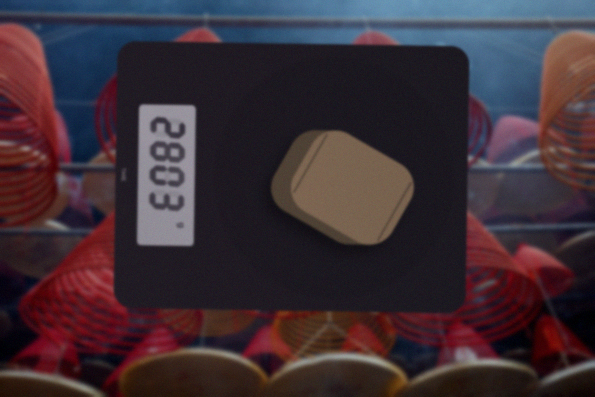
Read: 2803 (g)
